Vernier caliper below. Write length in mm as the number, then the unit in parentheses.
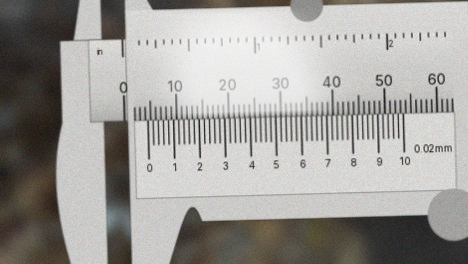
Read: 4.5 (mm)
